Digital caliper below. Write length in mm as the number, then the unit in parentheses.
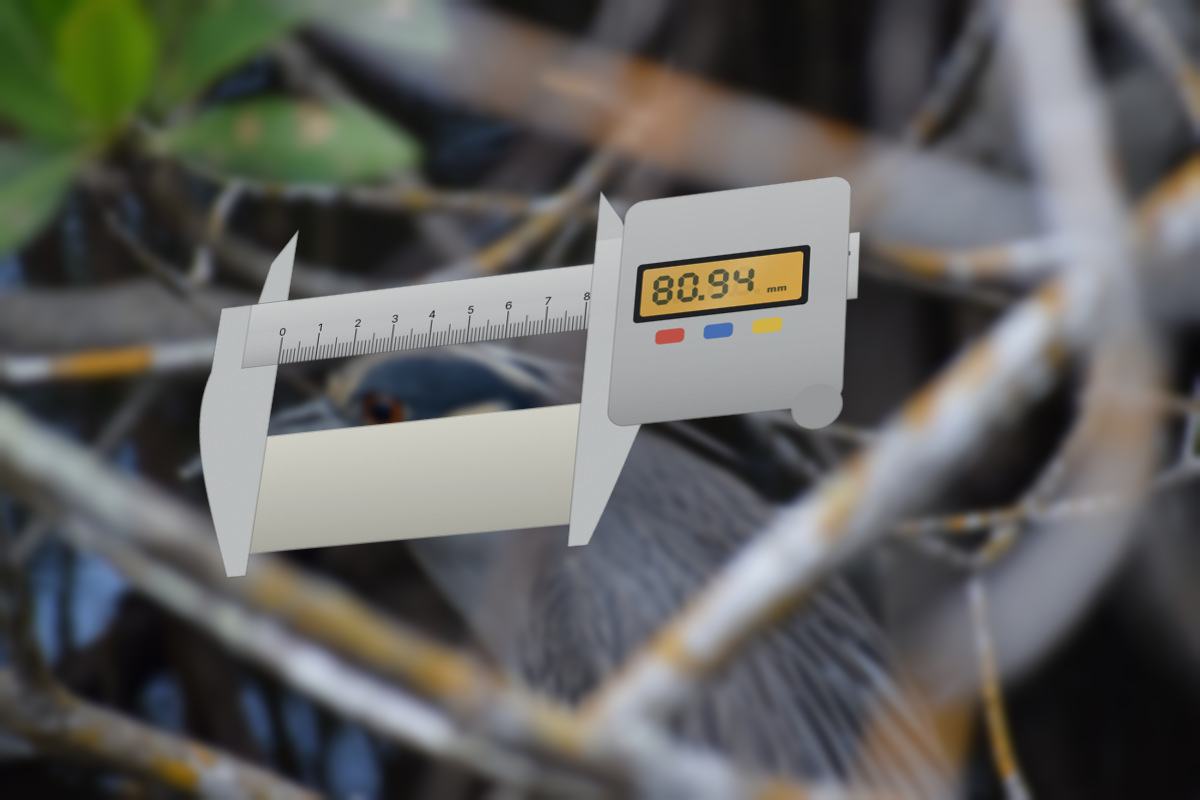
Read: 80.94 (mm)
